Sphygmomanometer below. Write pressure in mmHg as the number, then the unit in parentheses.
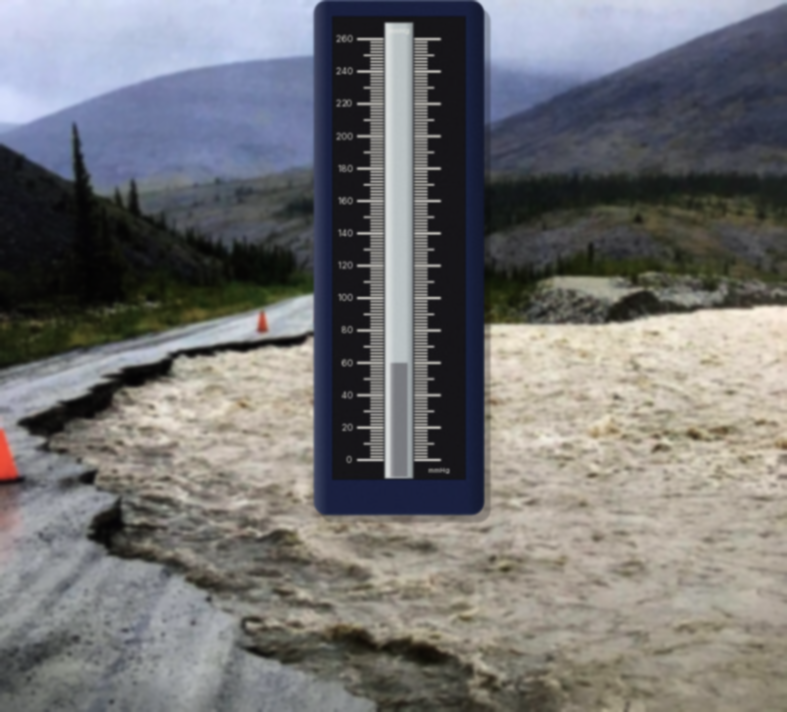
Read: 60 (mmHg)
